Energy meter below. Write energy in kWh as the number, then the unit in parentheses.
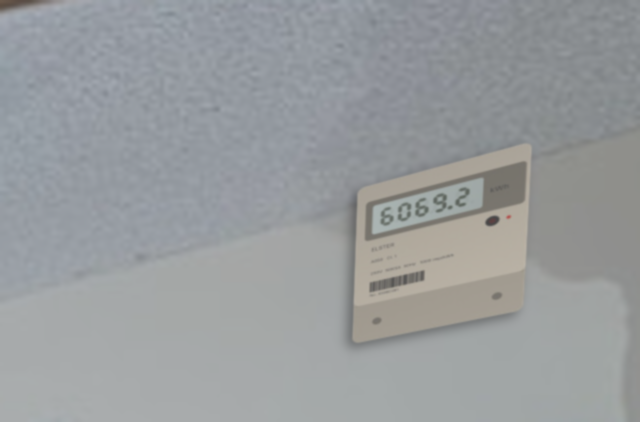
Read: 6069.2 (kWh)
